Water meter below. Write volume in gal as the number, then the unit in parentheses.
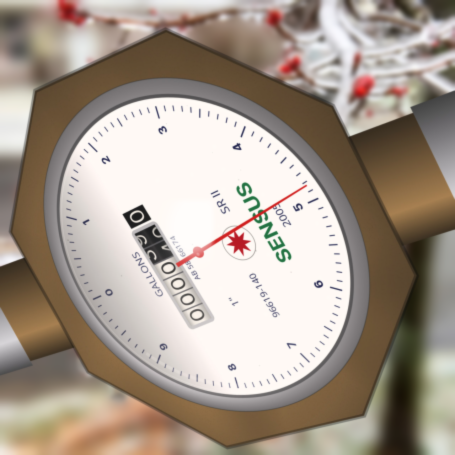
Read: 394.8 (gal)
